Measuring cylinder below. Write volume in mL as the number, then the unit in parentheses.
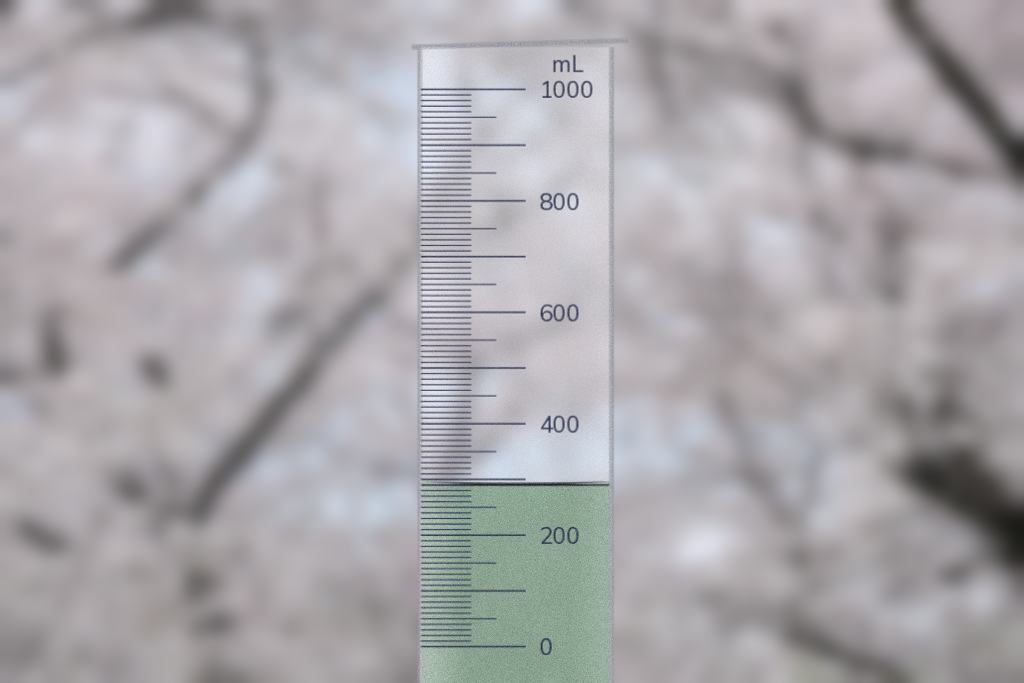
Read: 290 (mL)
